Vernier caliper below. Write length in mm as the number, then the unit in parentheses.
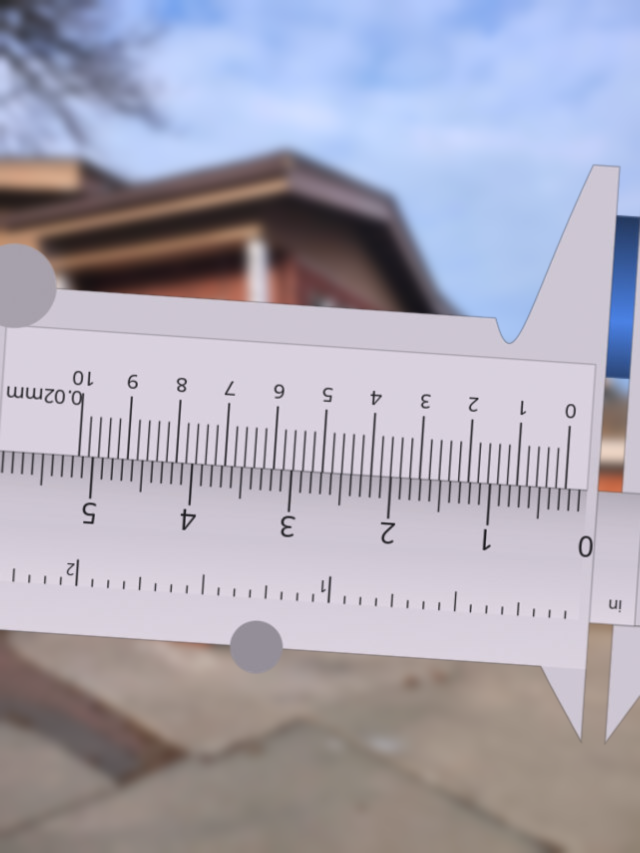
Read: 2.4 (mm)
